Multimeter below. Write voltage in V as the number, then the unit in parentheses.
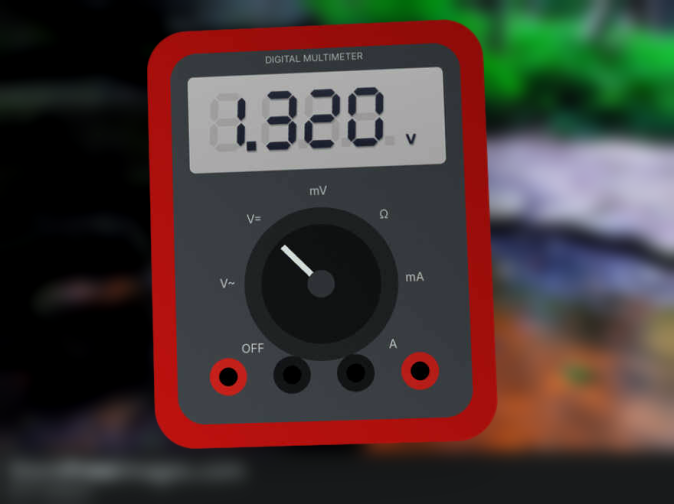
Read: 1.320 (V)
